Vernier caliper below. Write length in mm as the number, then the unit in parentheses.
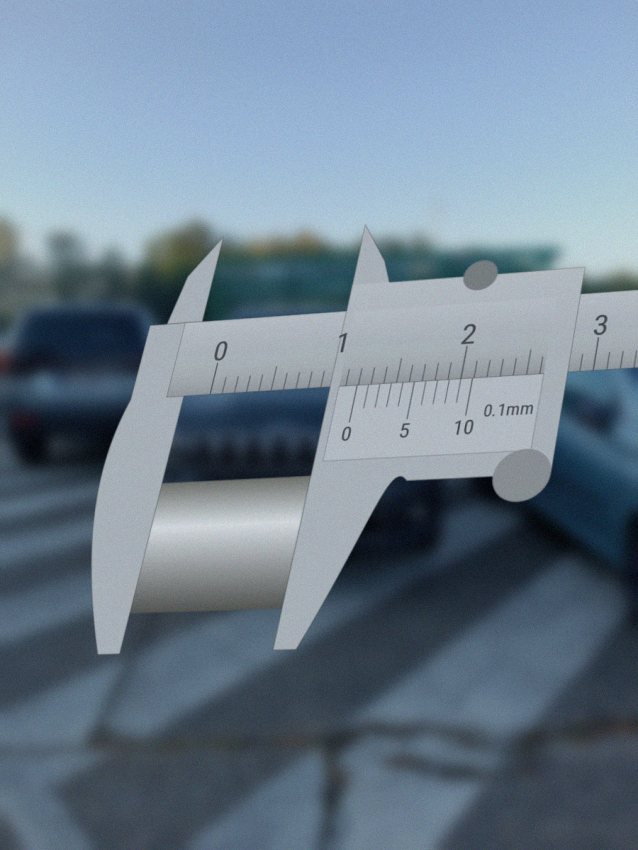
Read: 11.9 (mm)
